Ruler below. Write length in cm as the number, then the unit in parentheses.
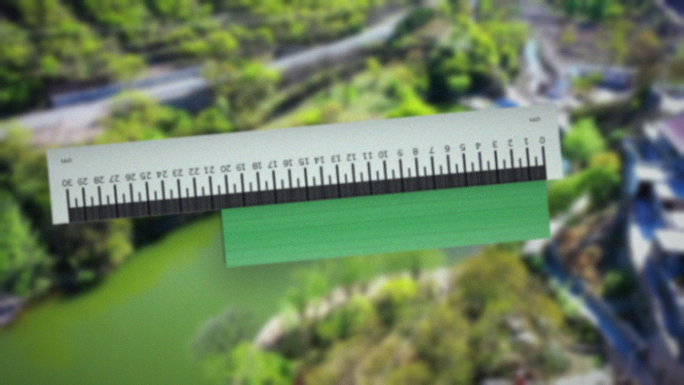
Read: 20.5 (cm)
